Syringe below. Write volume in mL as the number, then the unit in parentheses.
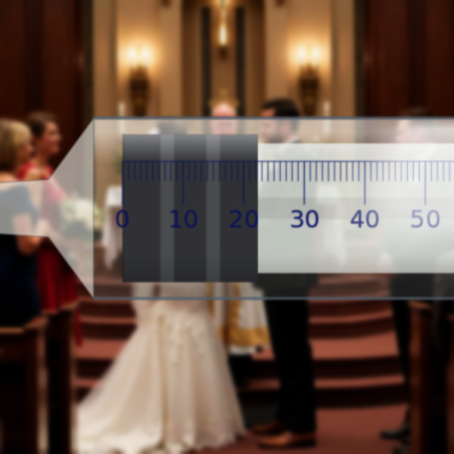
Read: 0 (mL)
